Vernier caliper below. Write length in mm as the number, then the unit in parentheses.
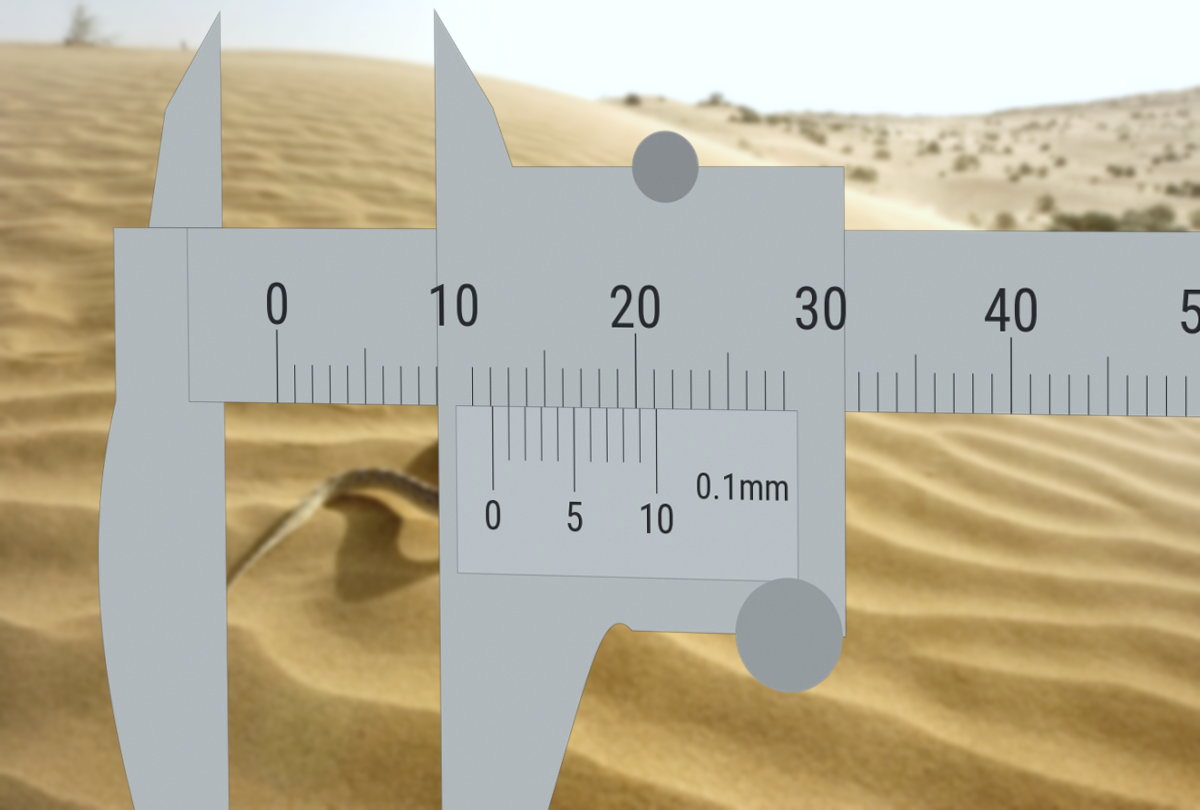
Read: 12.1 (mm)
